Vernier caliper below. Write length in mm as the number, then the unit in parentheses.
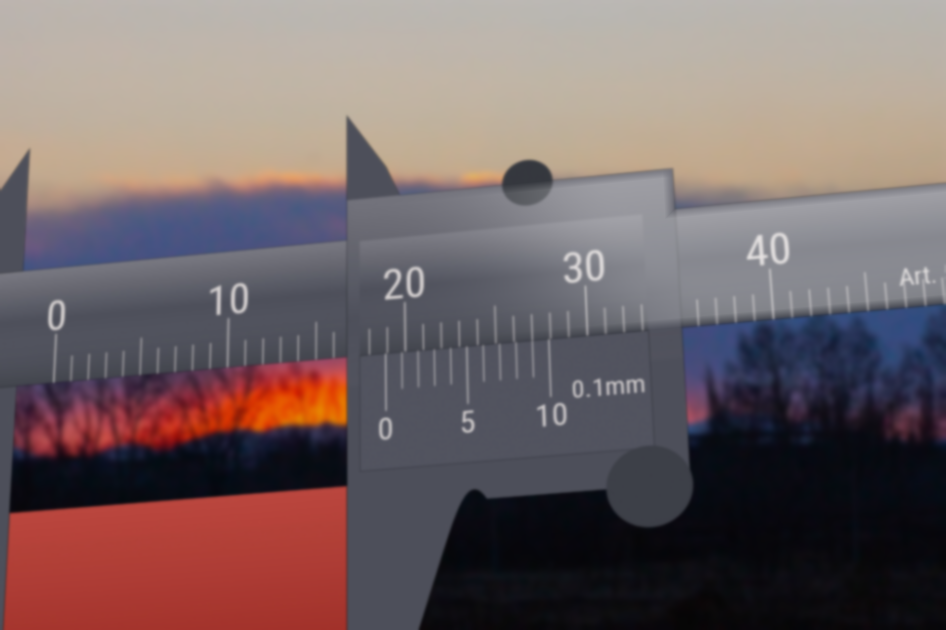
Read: 18.9 (mm)
